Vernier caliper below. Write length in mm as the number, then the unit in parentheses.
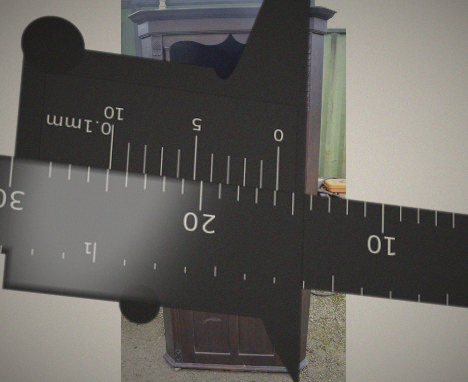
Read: 15.9 (mm)
